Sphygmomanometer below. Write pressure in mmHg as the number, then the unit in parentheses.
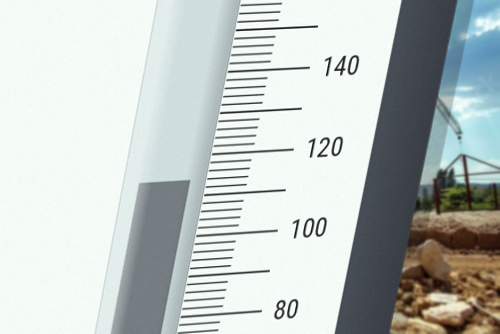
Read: 114 (mmHg)
